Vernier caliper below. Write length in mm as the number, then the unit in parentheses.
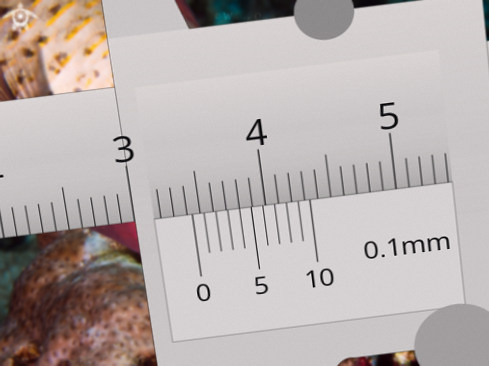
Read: 34.4 (mm)
